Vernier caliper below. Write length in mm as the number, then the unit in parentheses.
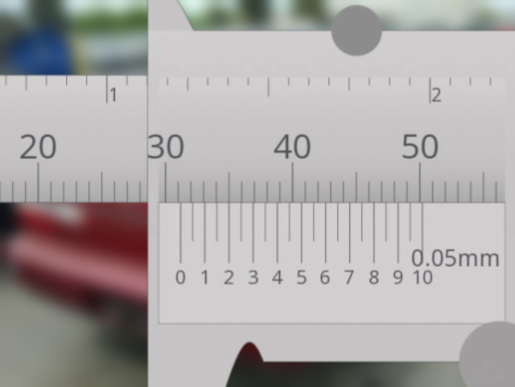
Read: 31.2 (mm)
